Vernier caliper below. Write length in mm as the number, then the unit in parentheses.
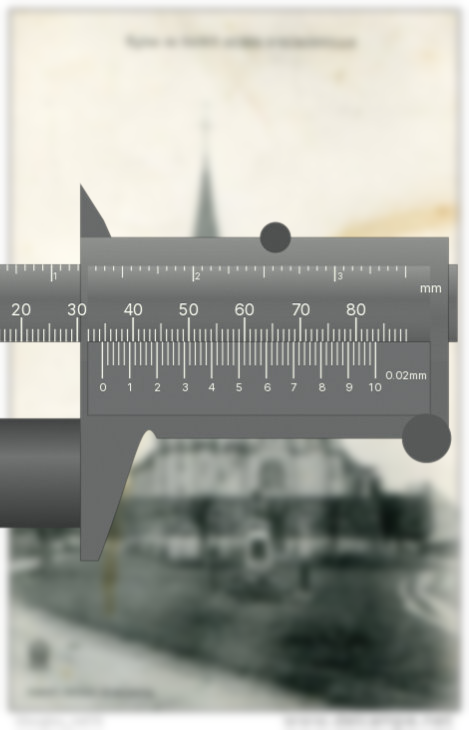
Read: 34.5 (mm)
